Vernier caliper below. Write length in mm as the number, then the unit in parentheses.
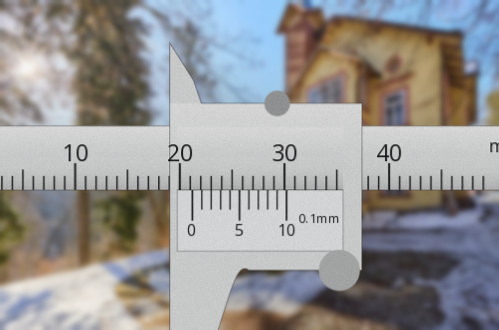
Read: 21.2 (mm)
